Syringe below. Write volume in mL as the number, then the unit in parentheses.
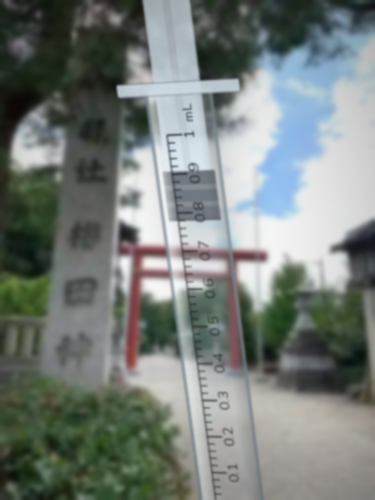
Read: 0.78 (mL)
